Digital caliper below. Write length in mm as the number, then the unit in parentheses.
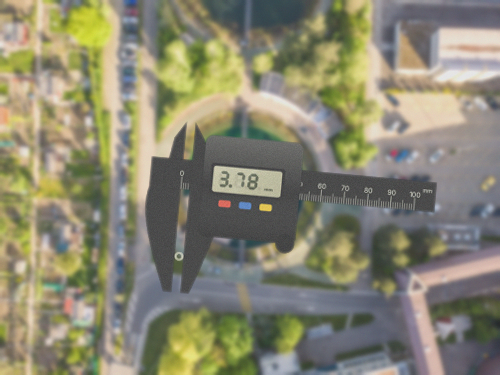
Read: 3.78 (mm)
